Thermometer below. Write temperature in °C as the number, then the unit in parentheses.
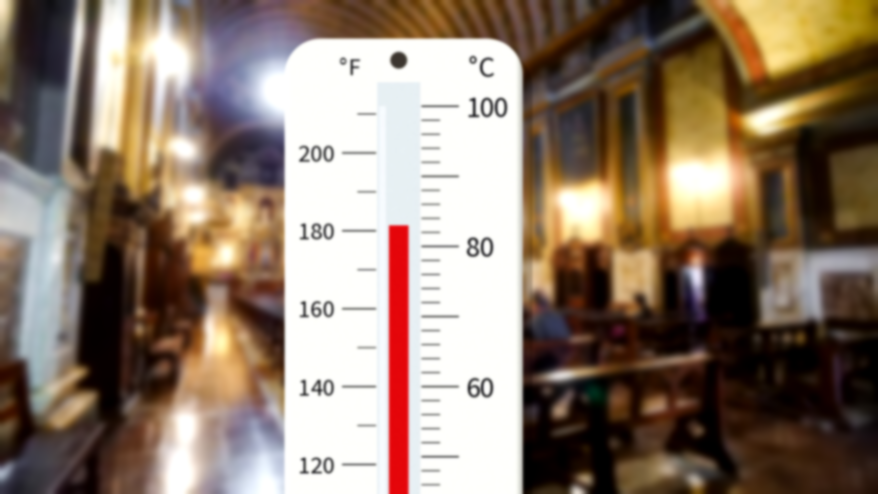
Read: 83 (°C)
